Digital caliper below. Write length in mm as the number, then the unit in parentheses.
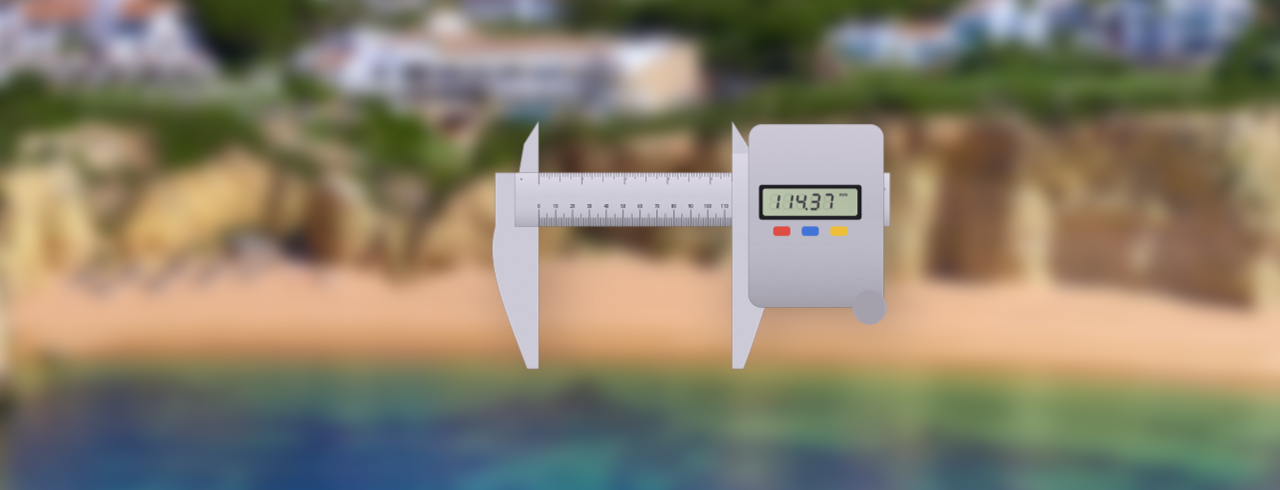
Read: 114.37 (mm)
